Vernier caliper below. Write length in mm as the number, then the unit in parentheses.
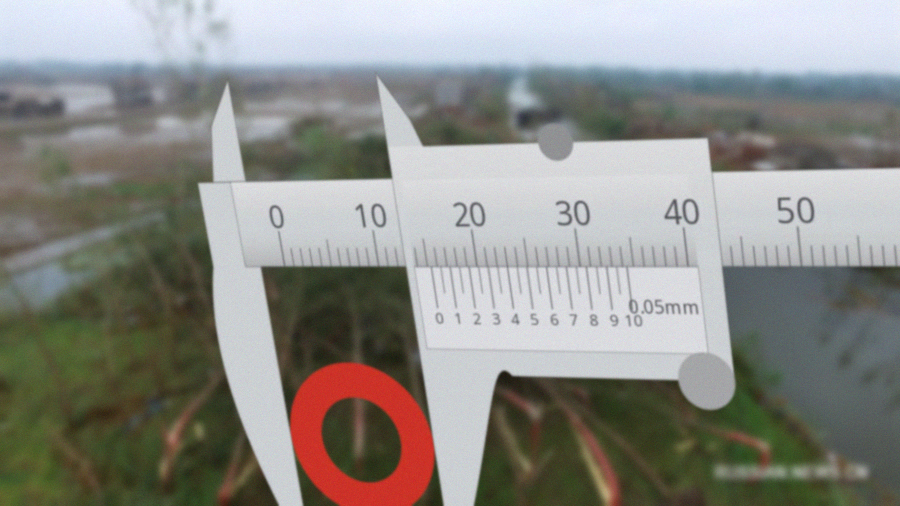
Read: 15.4 (mm)
